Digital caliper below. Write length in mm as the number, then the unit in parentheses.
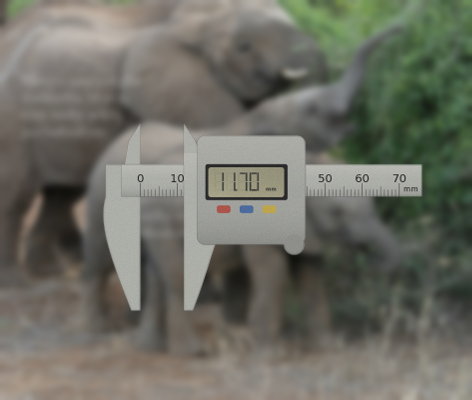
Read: 11.70 (mm)
